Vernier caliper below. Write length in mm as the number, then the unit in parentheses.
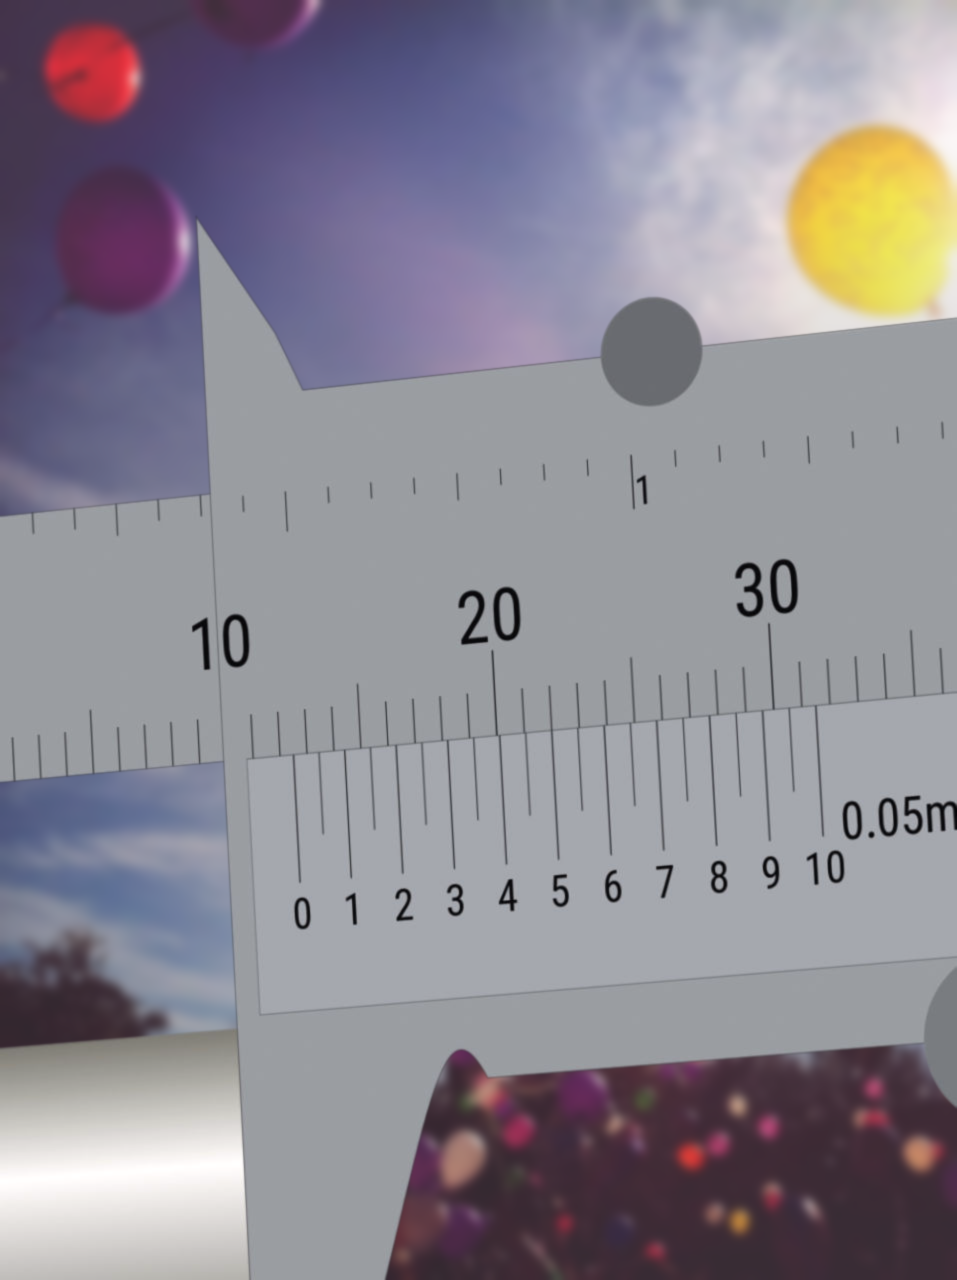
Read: 12.5 (mm)
